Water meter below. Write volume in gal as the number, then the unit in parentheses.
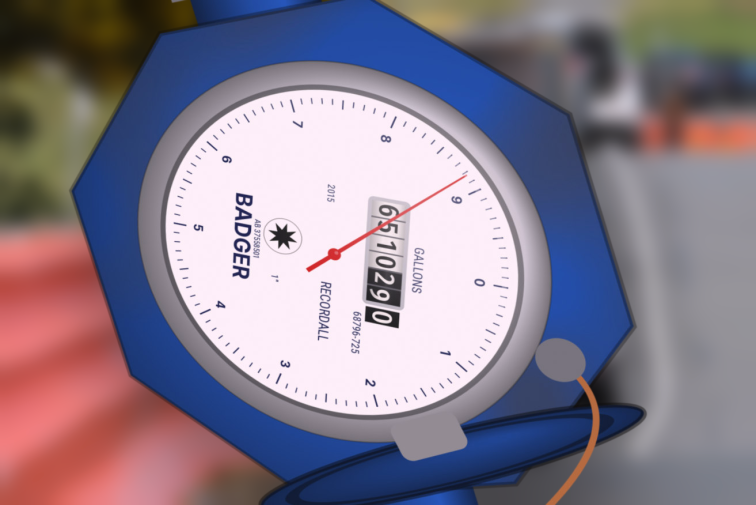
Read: 6510288.8 (gal)
